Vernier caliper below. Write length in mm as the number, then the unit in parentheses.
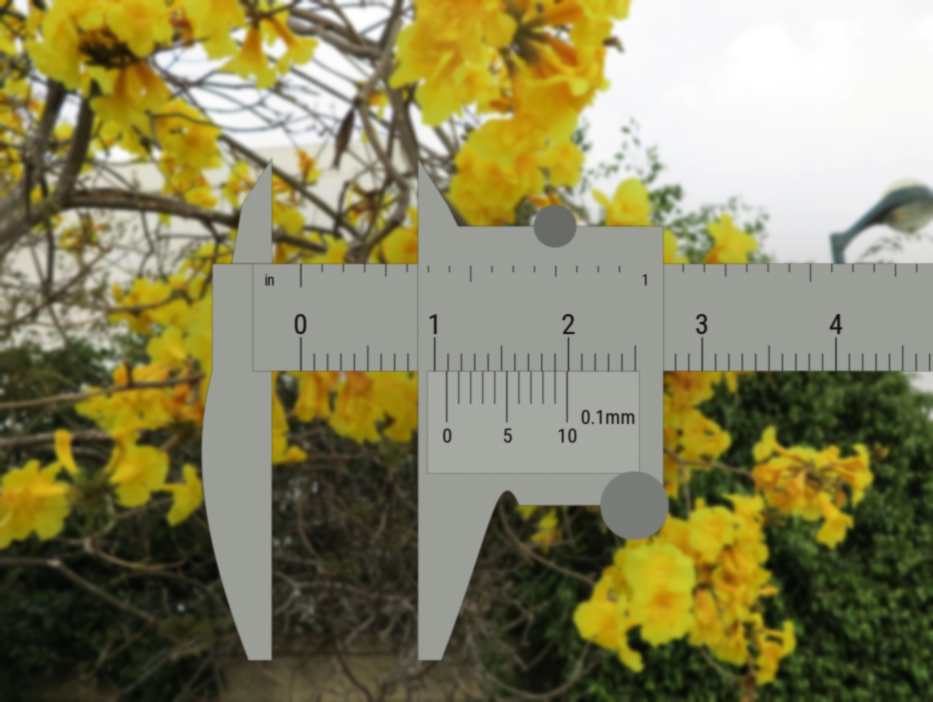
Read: 10.9 (mm)
